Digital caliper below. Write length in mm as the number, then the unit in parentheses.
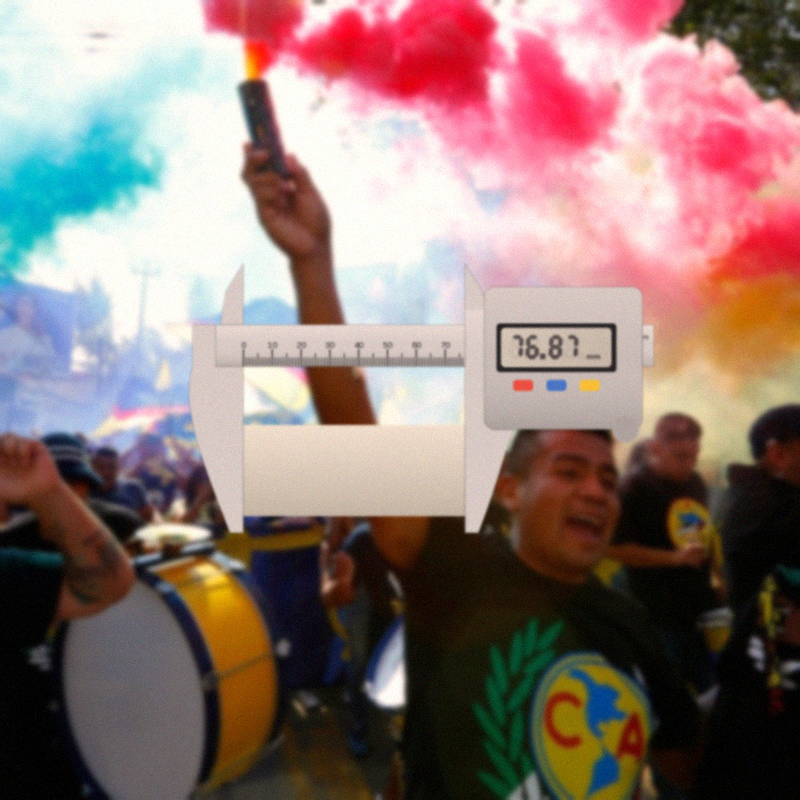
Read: 76.87 (mm)
